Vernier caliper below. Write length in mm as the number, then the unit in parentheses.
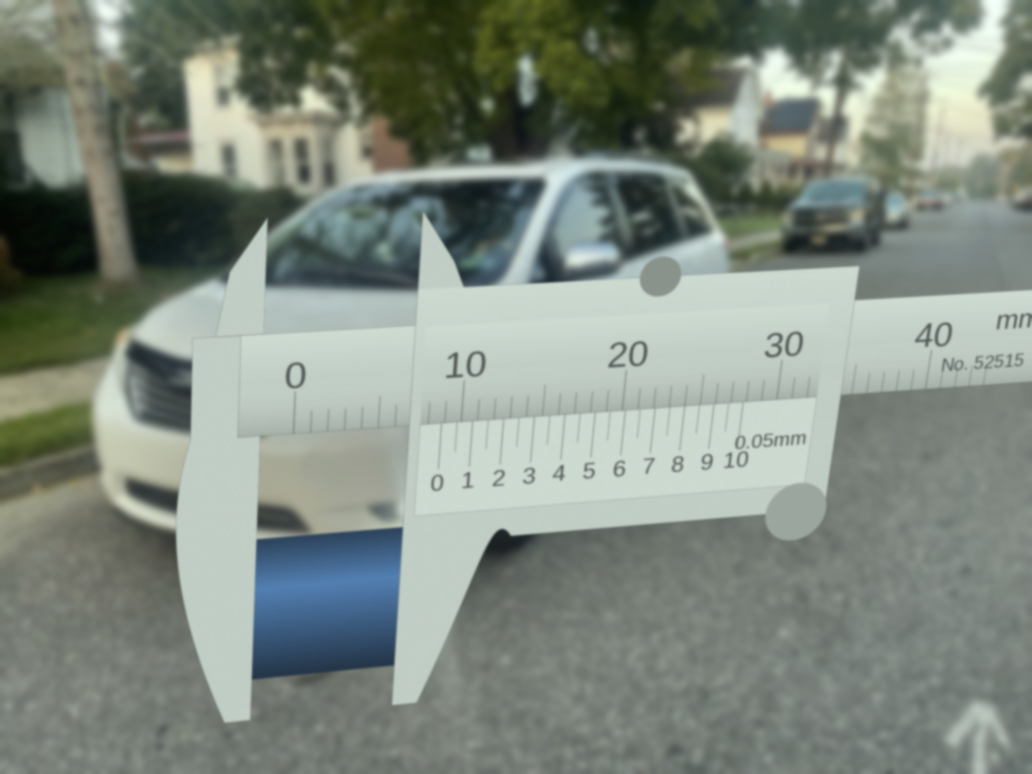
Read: 8.8 (mm)
